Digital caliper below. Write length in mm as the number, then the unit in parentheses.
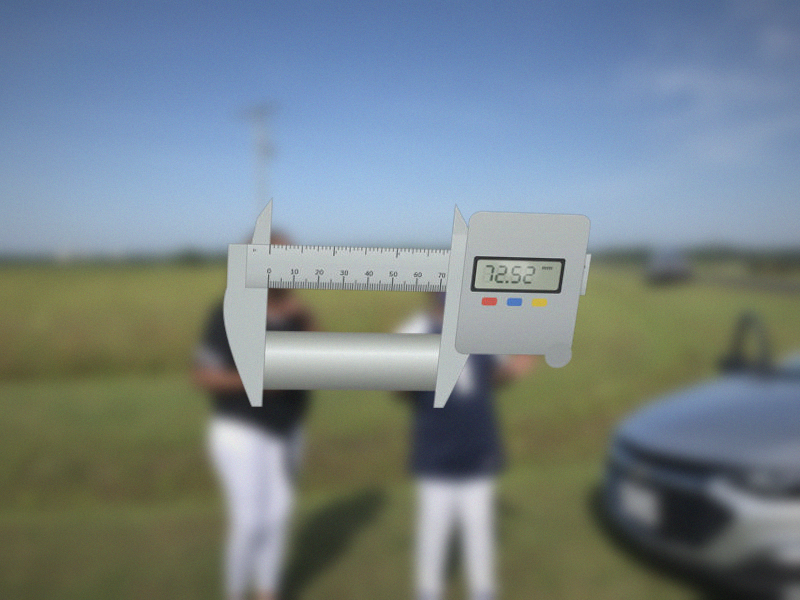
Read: 72.52 (mm)
